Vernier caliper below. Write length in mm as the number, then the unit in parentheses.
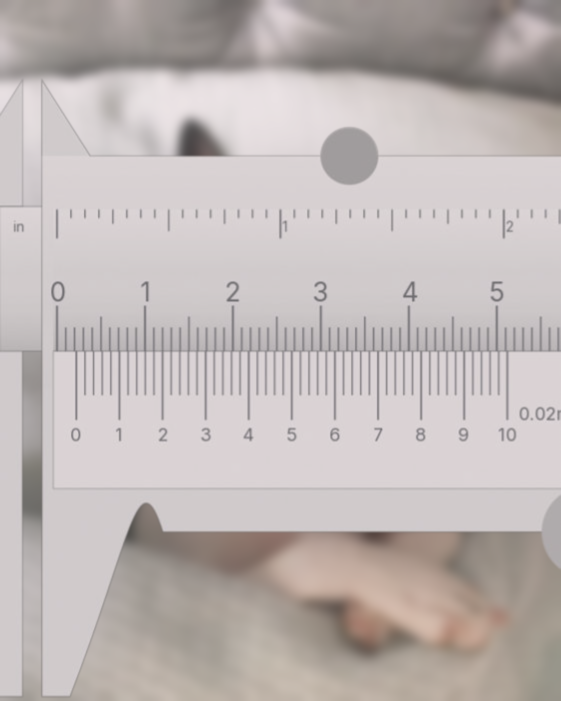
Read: 2.2 (mm)
